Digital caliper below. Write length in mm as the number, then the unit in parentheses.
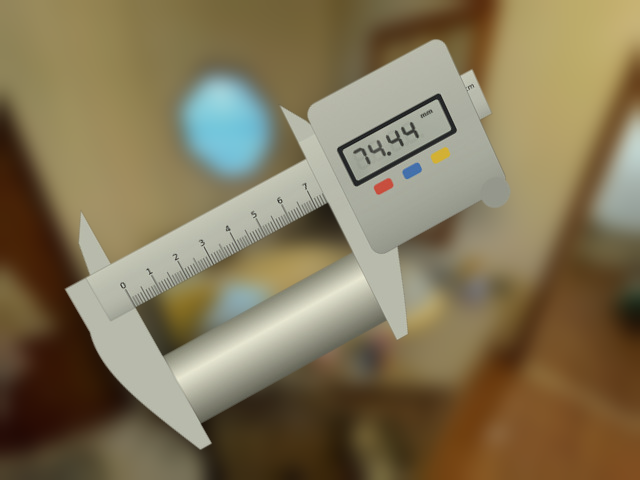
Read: 74.44 (mm)
